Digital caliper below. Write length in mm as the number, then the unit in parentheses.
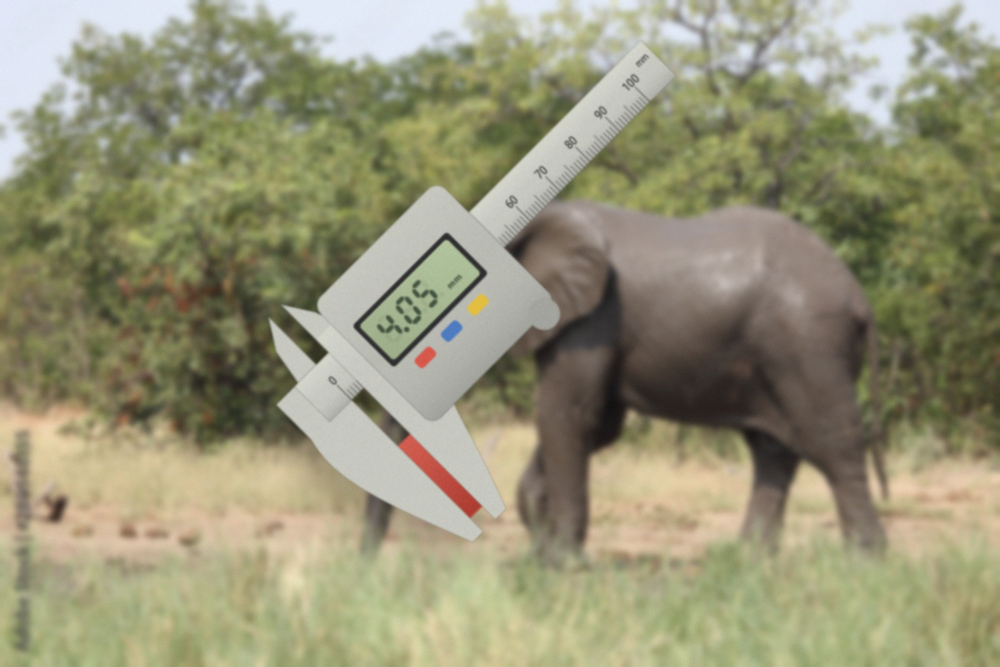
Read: 4.05 (mm)
